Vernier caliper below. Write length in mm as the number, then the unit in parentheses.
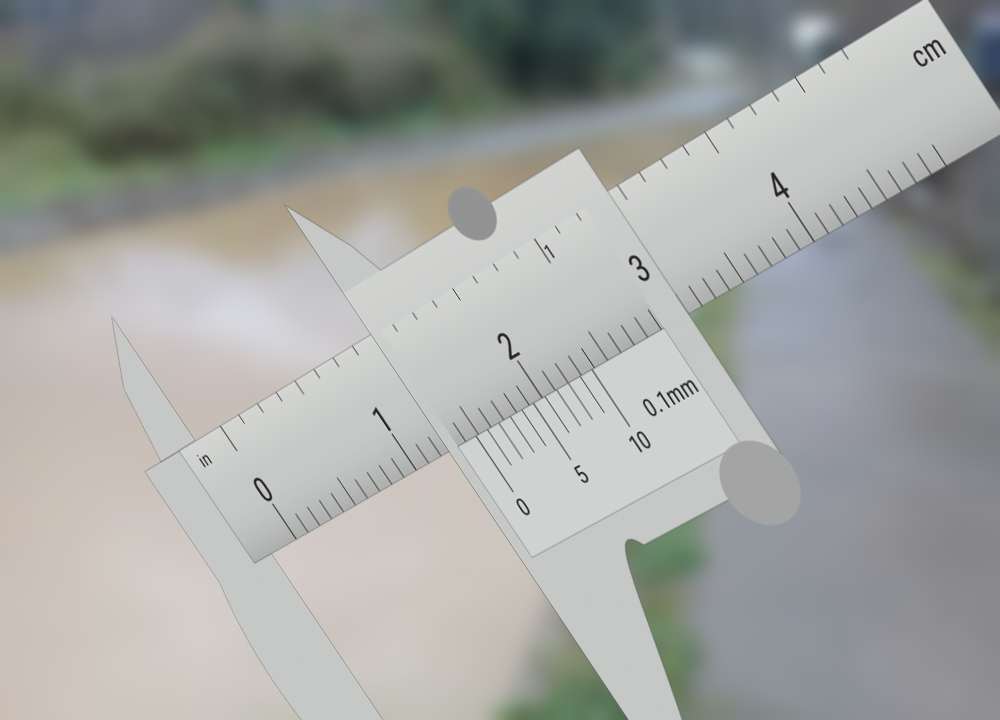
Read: 14.8 (mm)
